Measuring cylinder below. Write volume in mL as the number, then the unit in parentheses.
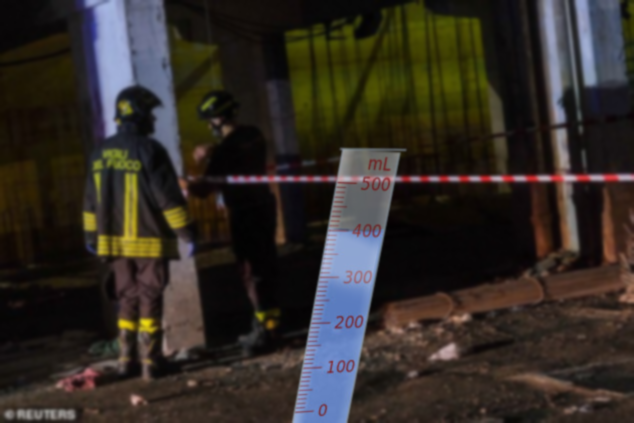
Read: 400 (mL)
